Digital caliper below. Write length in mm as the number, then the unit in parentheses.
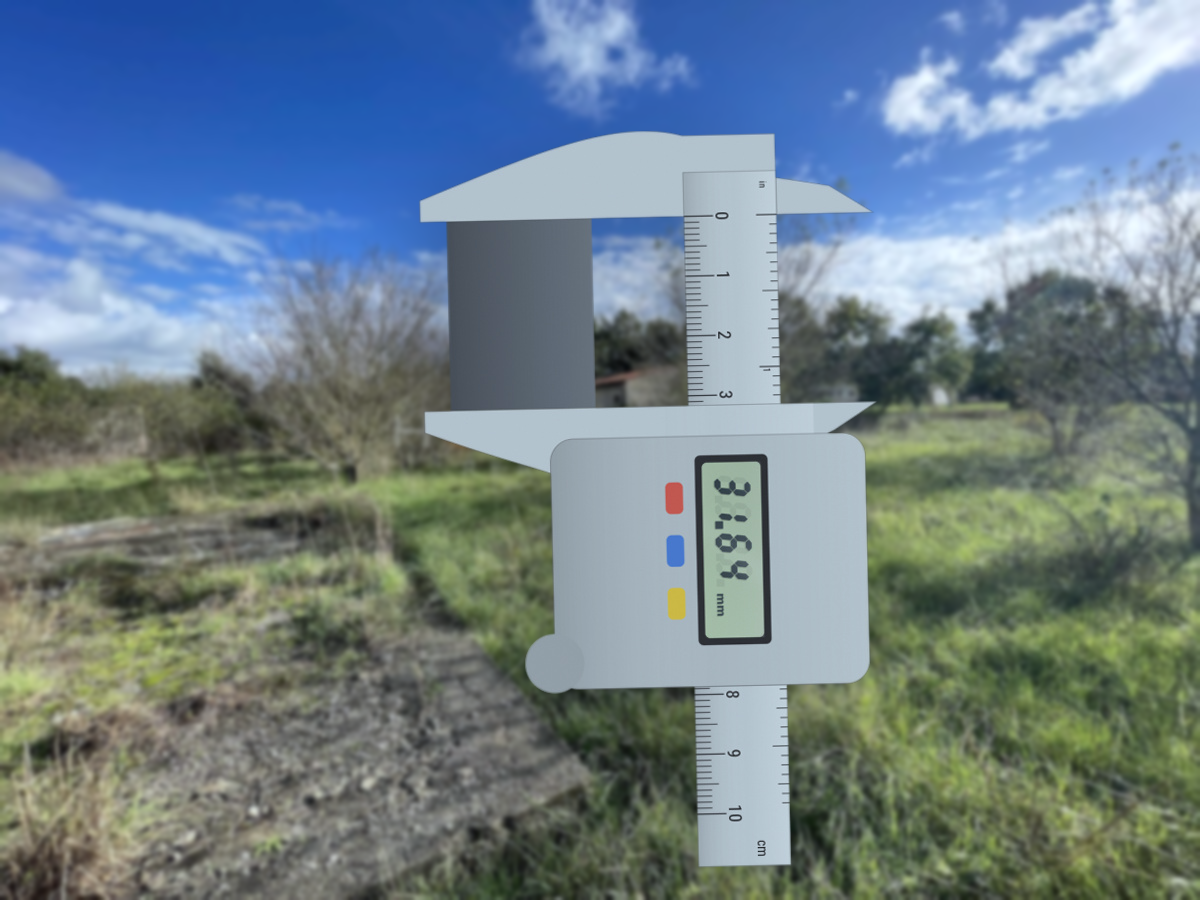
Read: 31.64 (mm)
